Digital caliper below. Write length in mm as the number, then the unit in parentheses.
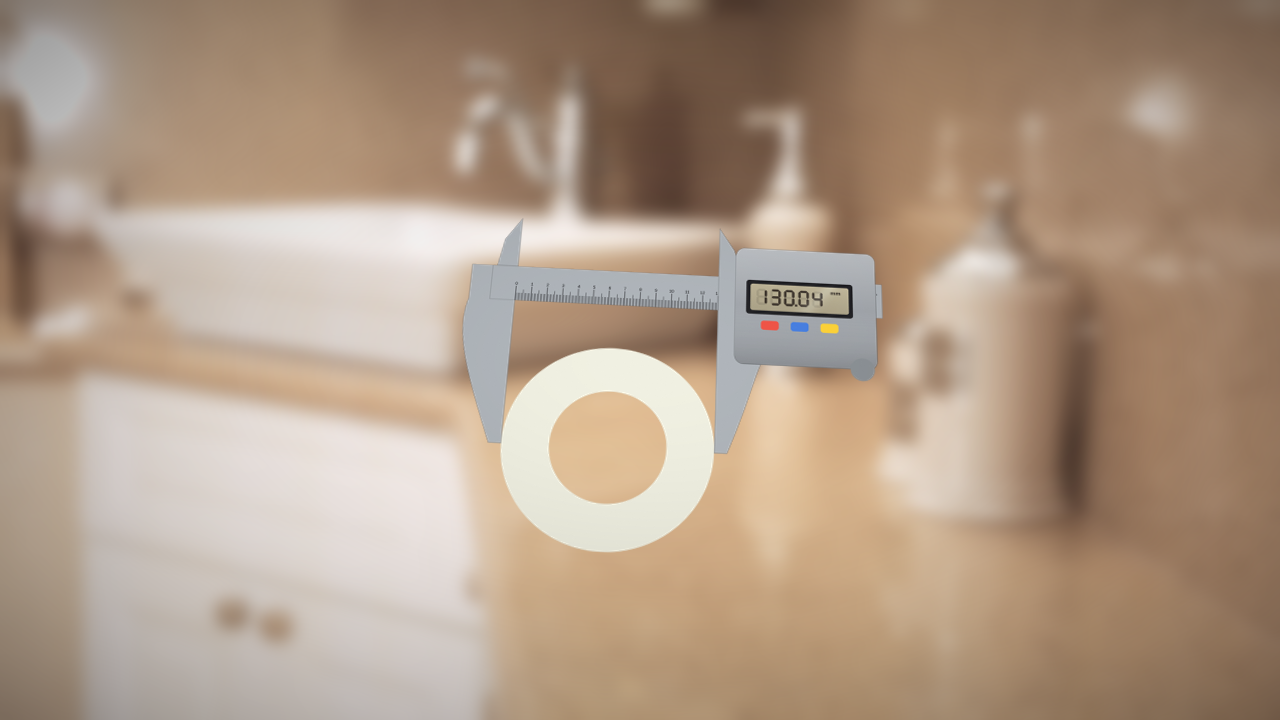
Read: 130.04 (mm)
